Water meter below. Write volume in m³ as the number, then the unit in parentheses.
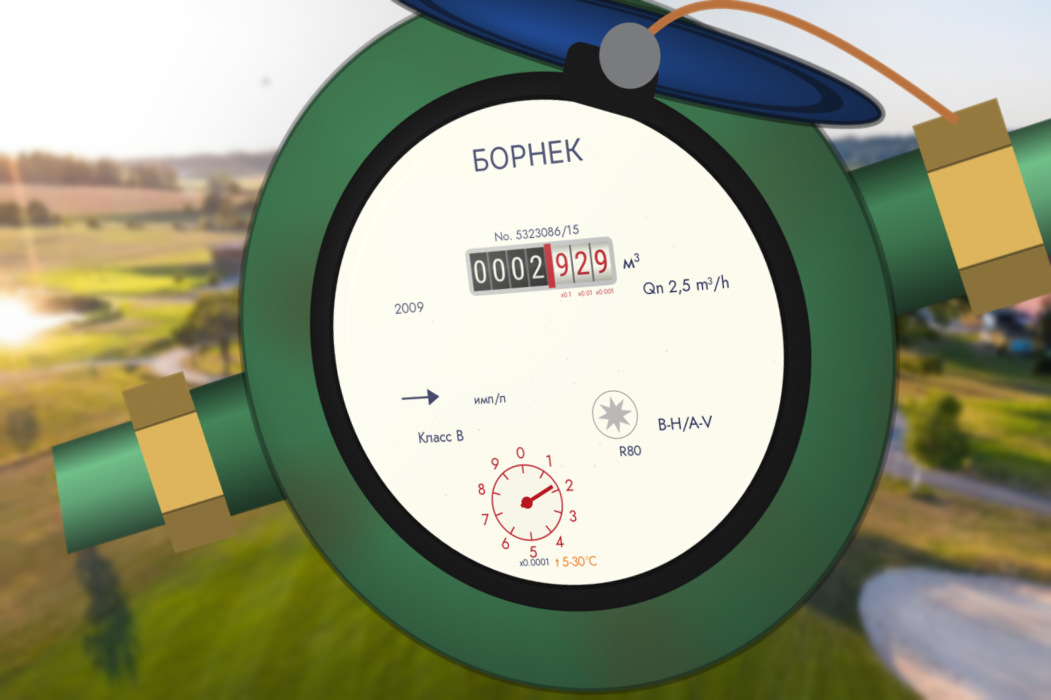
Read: 2.9291 (m³)
